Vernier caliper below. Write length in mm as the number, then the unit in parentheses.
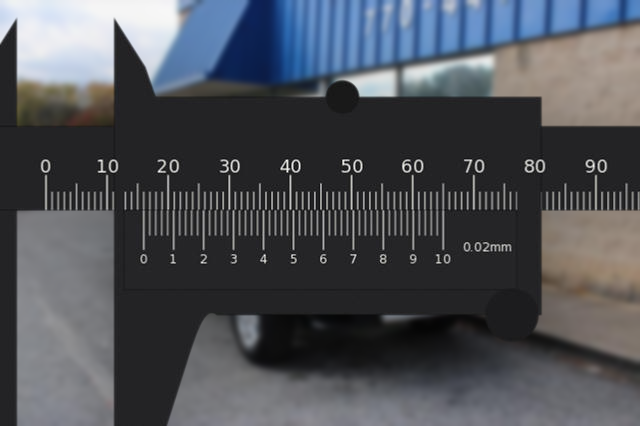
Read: 16.0 (mm)
